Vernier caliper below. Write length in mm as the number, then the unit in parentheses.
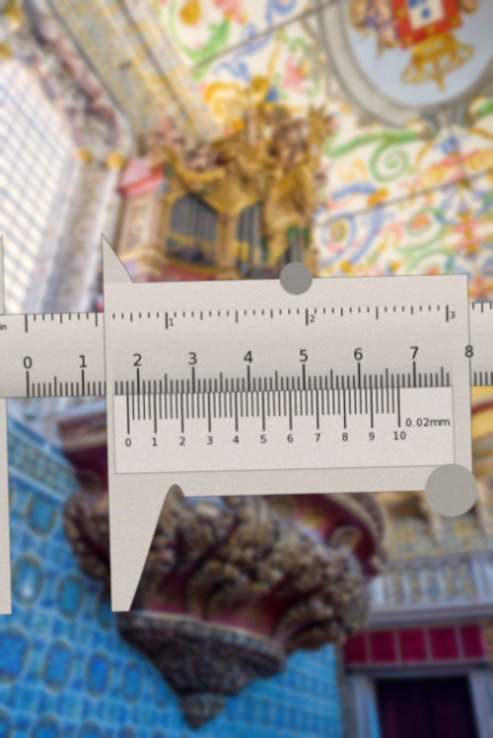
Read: 18.0 (mm)
